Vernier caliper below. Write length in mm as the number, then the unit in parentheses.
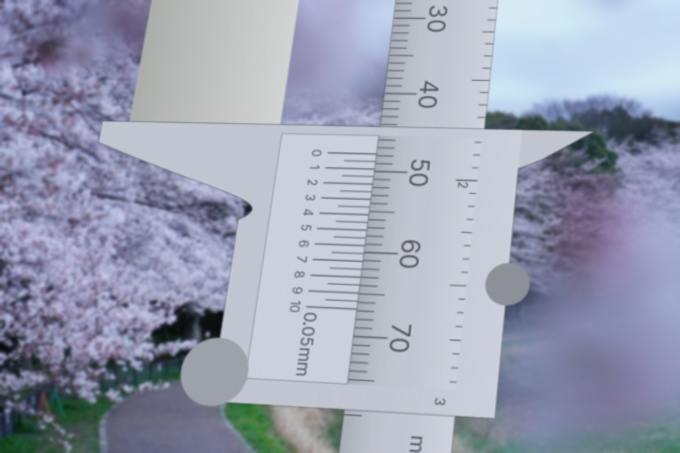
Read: 47.8 (mm)
